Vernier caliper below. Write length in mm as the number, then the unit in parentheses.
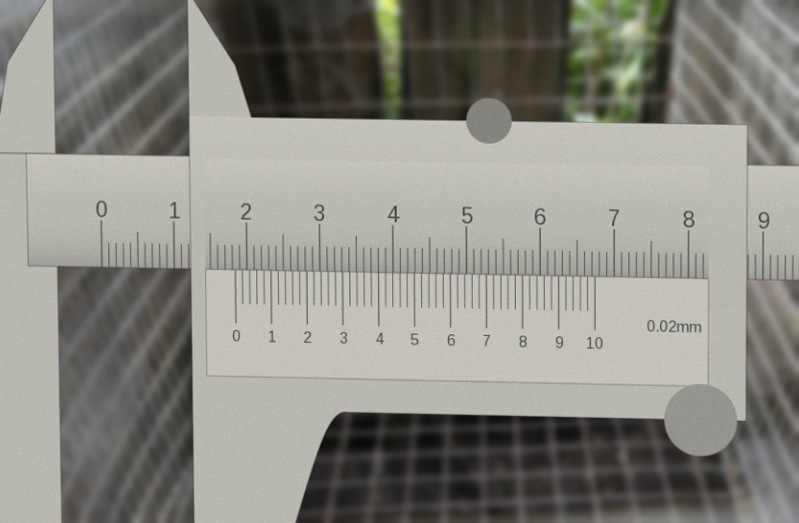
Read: 18.4 (mm)
